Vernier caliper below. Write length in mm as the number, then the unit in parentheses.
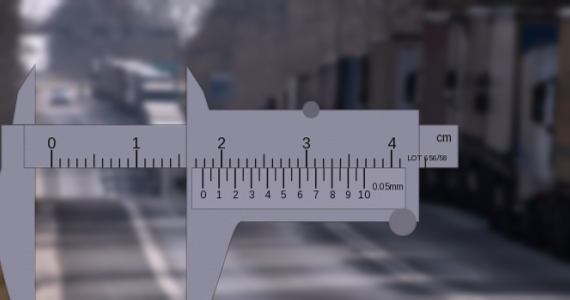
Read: 17.8 (mm)
